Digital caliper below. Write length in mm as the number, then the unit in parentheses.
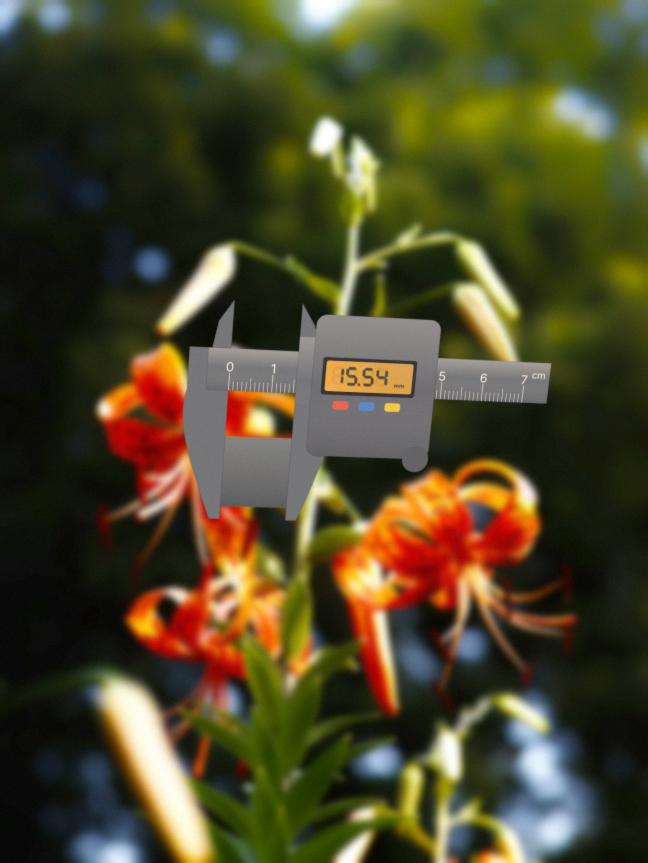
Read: 15.54 (mm)
